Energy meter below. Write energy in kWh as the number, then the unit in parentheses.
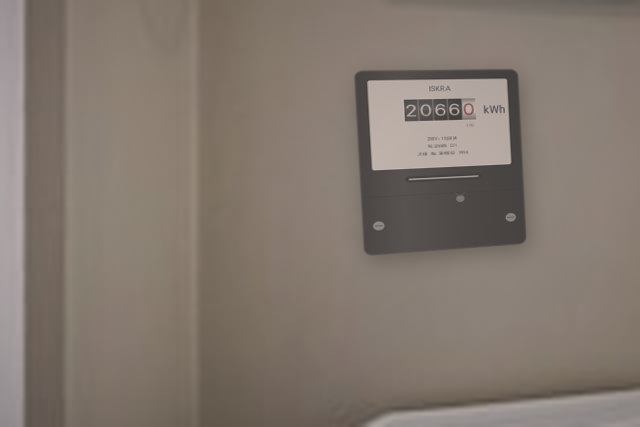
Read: 2066.0 (kWh)
